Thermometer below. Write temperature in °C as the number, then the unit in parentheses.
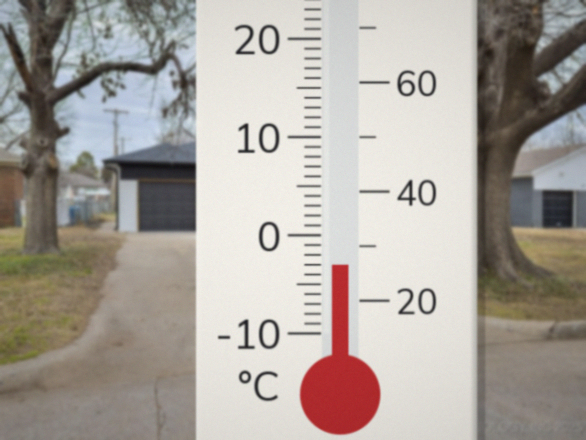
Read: -3 (°C)
